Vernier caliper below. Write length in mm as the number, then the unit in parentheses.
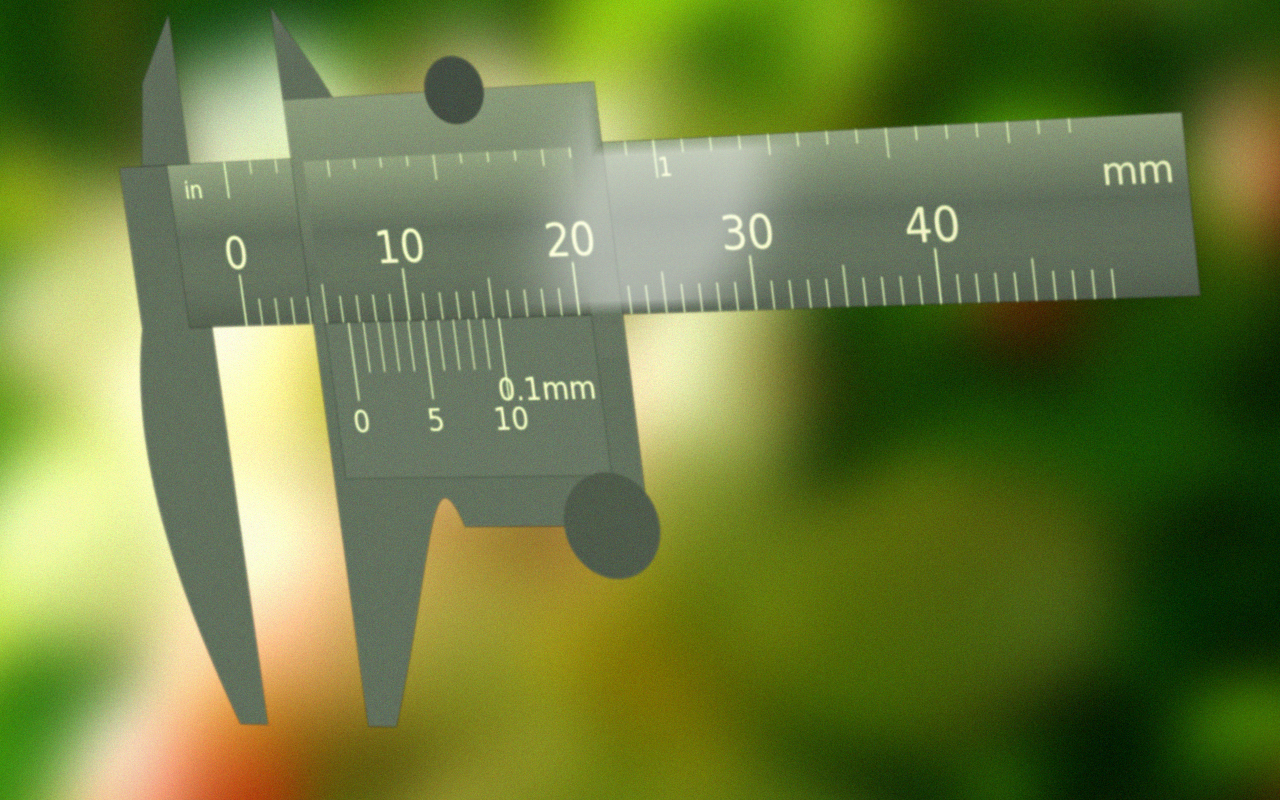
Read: 6.3 (mm)
